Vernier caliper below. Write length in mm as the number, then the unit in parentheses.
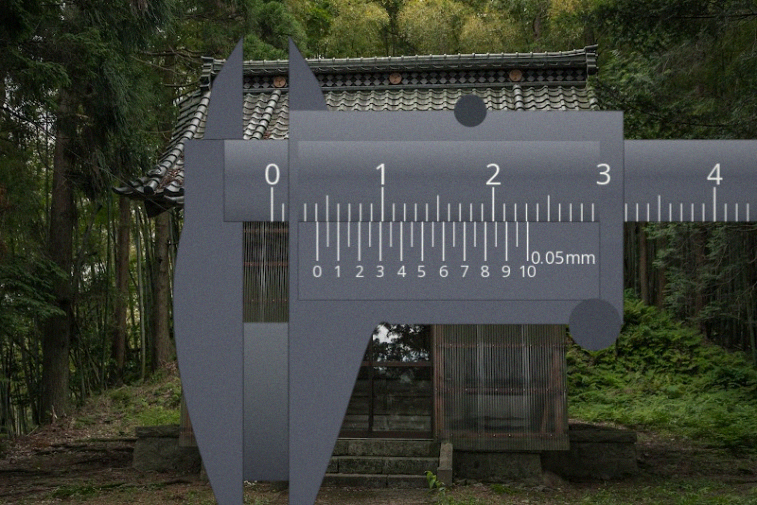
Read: 4.1 (mm)
